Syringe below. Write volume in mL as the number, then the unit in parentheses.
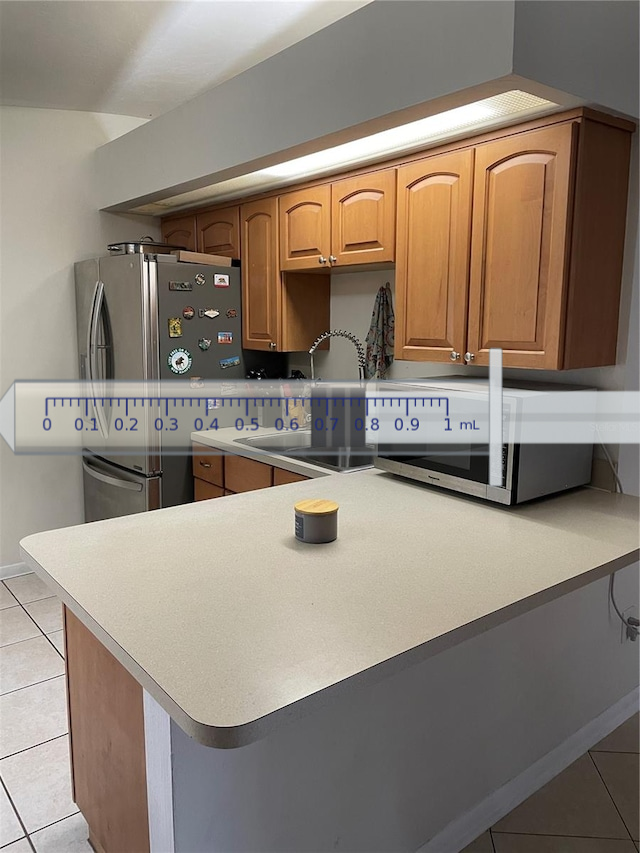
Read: 0.66 (mL)
